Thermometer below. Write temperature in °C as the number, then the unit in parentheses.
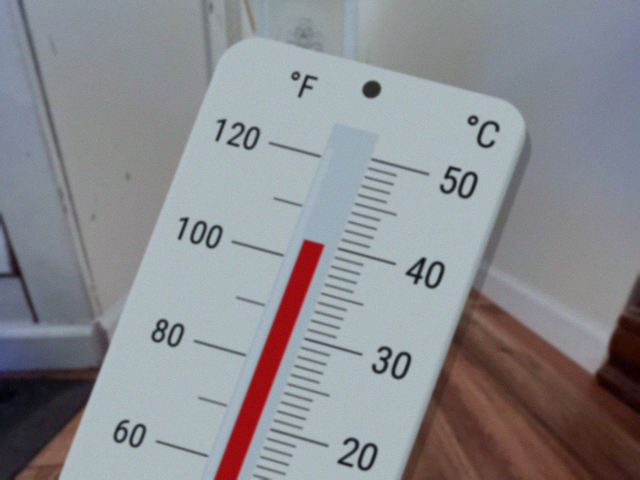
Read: 40 (°C)
